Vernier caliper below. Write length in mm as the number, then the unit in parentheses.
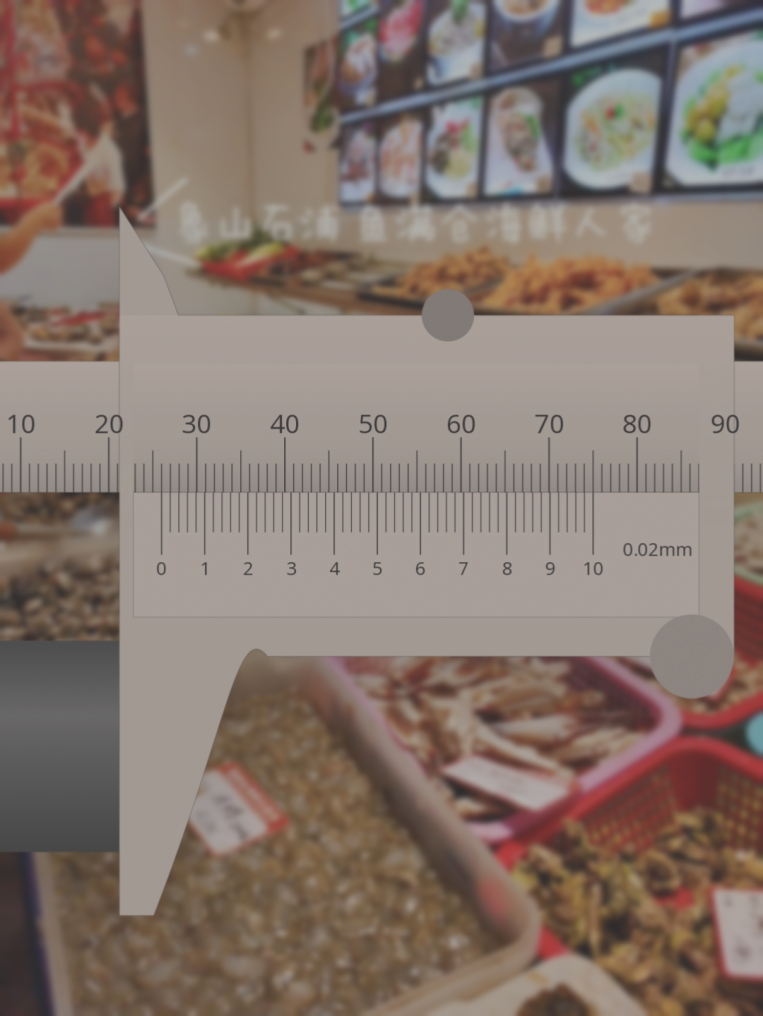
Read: 26.0 (mm)
